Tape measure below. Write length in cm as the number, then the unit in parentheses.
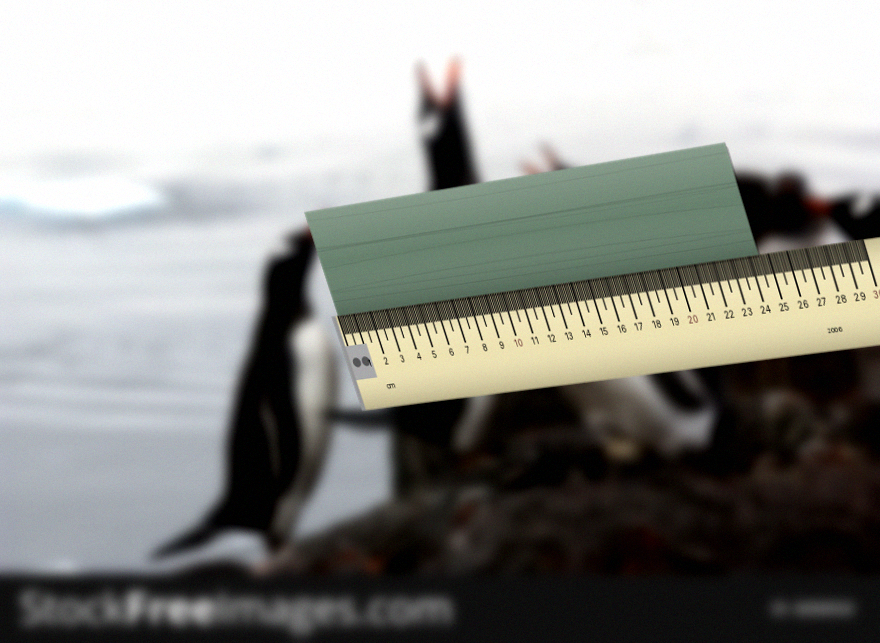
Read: 24.5 (cm)
